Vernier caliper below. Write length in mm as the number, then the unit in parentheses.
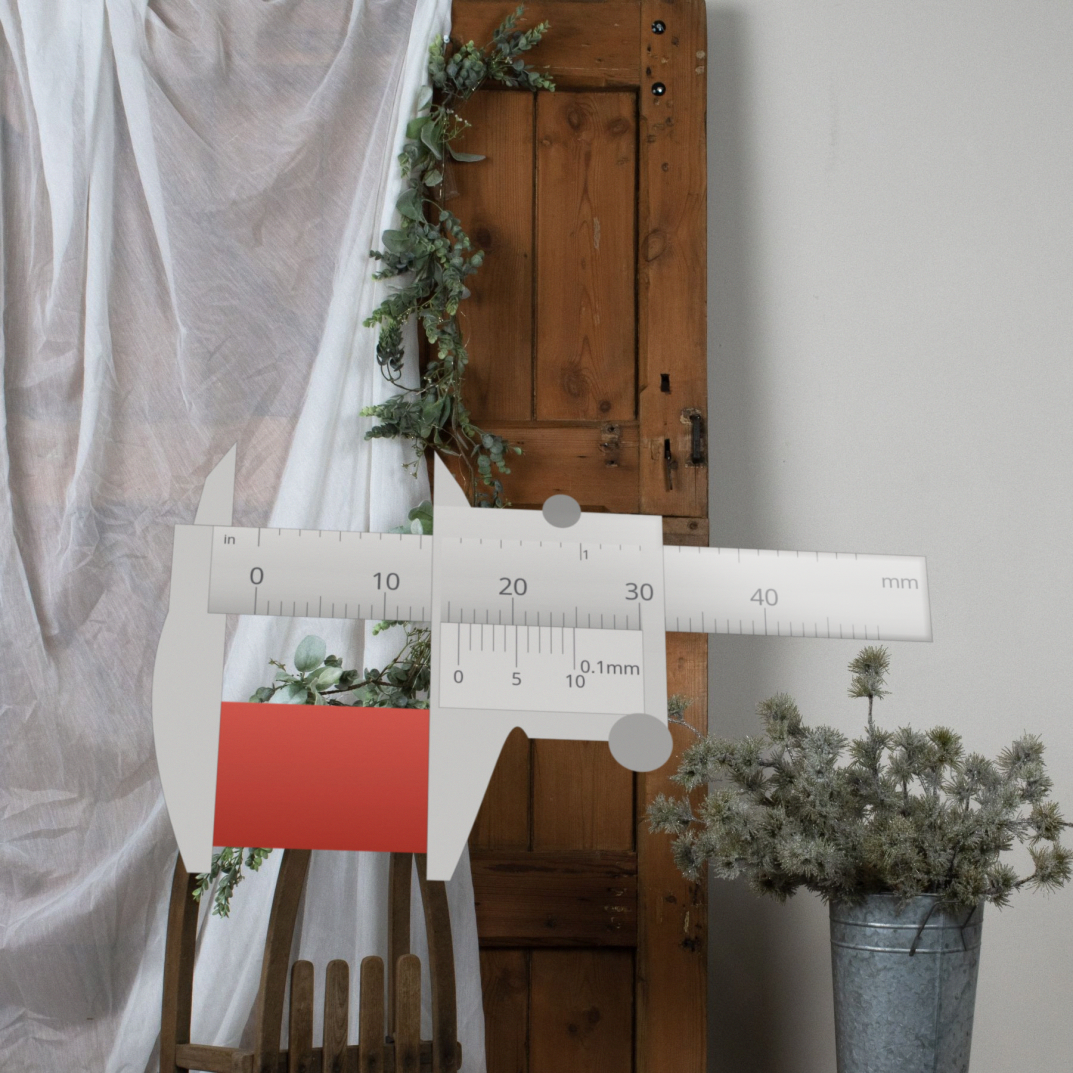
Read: 15.8 (mm)
